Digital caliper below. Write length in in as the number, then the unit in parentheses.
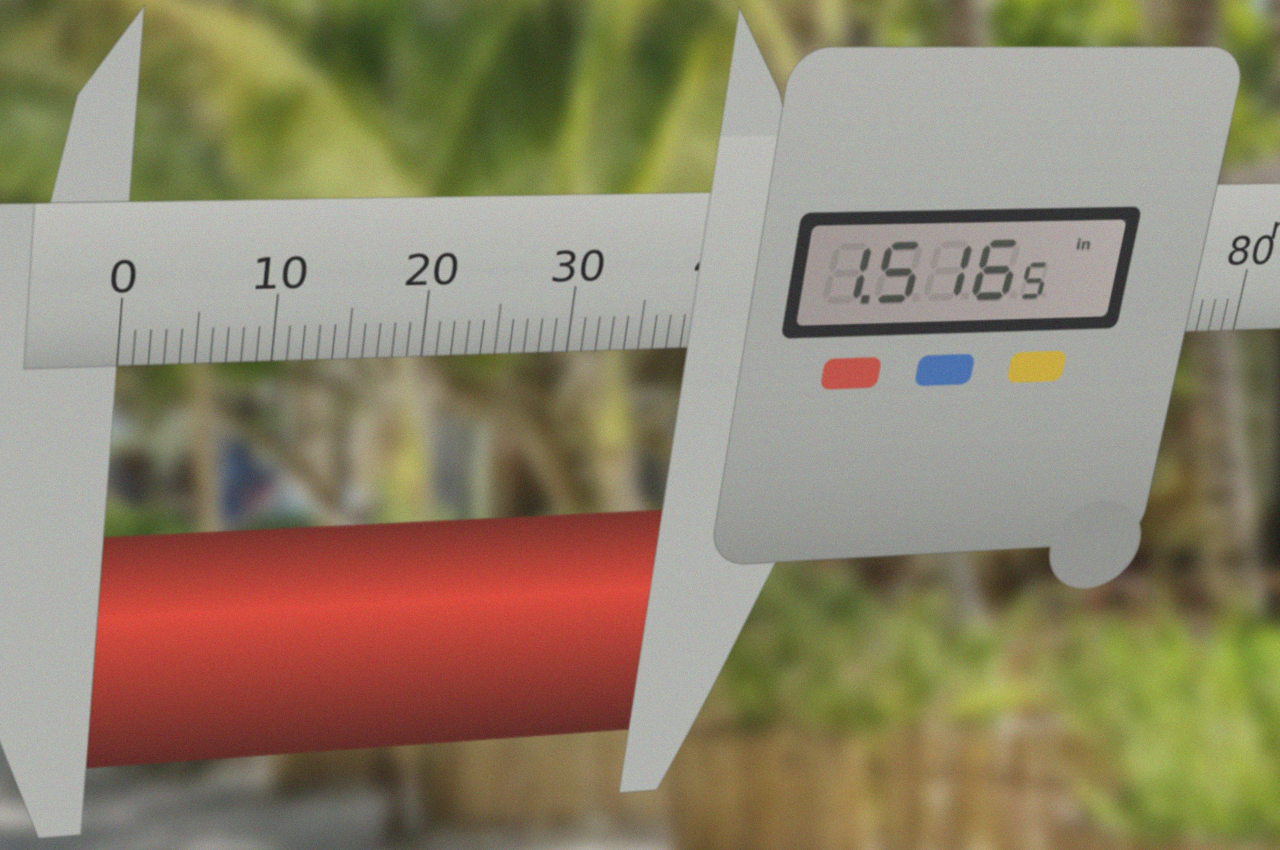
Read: 1.5165 (in)
